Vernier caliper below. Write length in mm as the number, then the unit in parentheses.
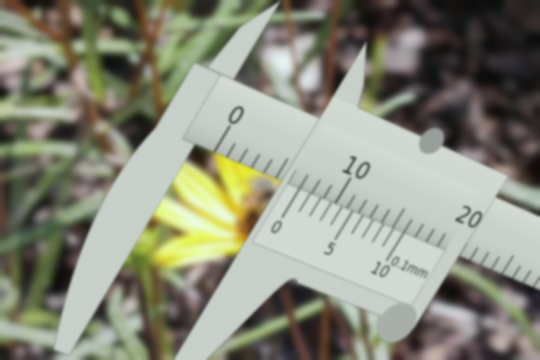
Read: 7.0 (mm)
